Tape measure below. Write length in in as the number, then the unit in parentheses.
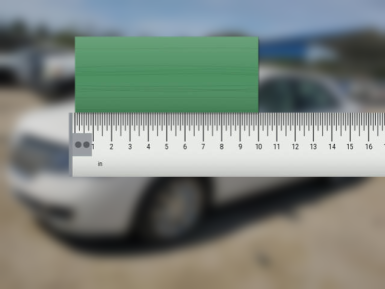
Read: 10 (in)
